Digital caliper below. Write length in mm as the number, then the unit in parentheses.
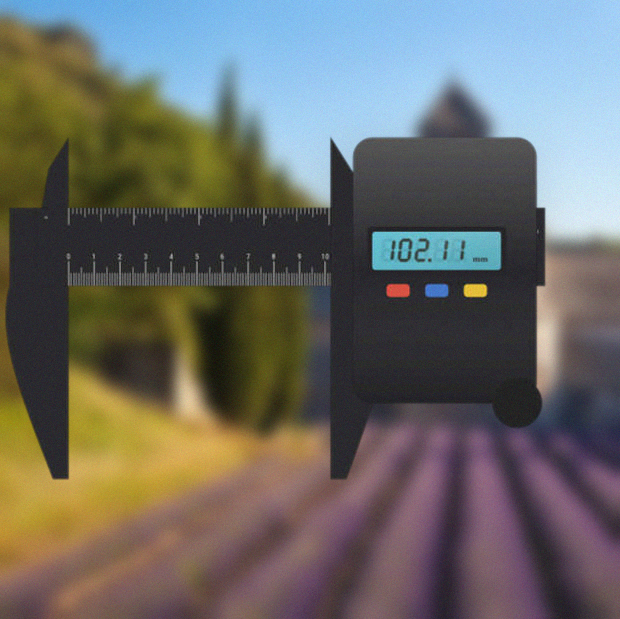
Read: 102.11 (mm)
